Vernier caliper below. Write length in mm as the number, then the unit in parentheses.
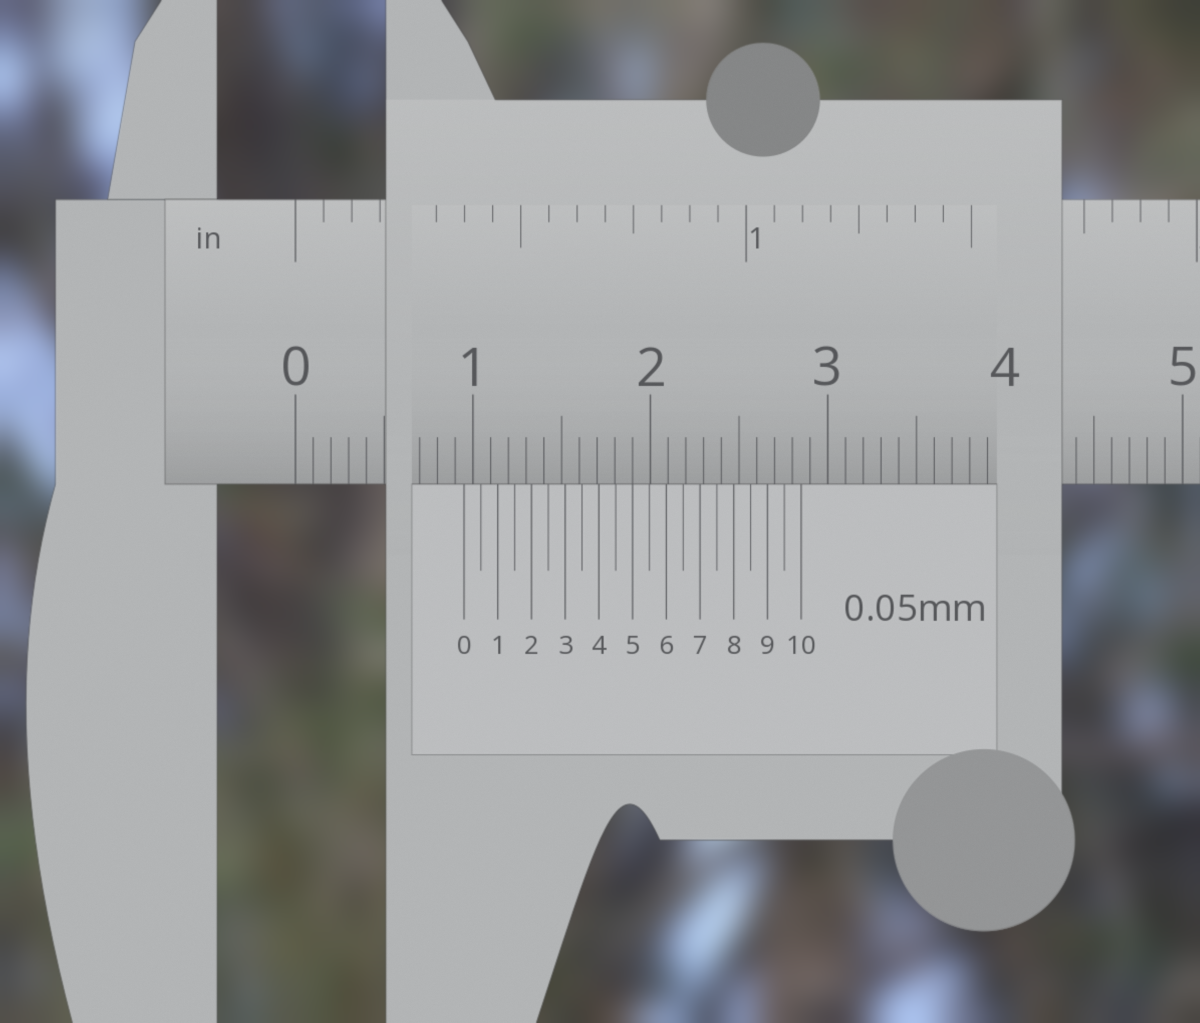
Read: 9.5 (mm)
